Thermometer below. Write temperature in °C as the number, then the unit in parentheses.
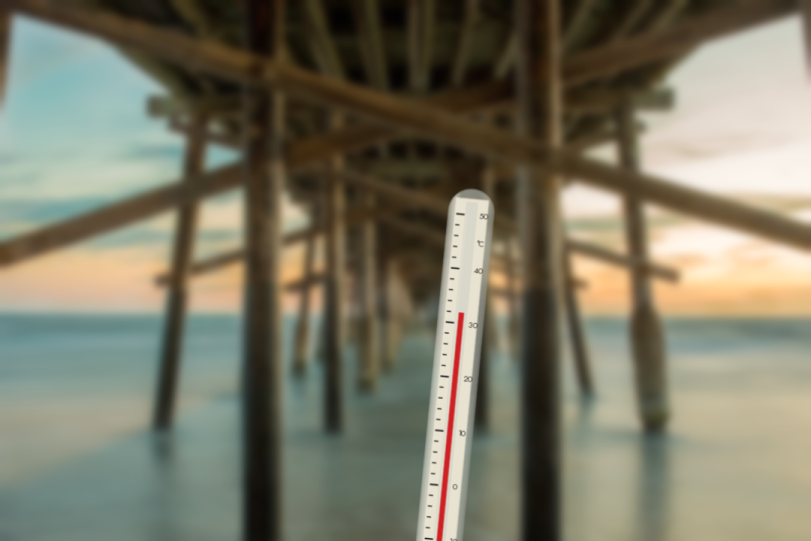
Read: 32 (°C)
